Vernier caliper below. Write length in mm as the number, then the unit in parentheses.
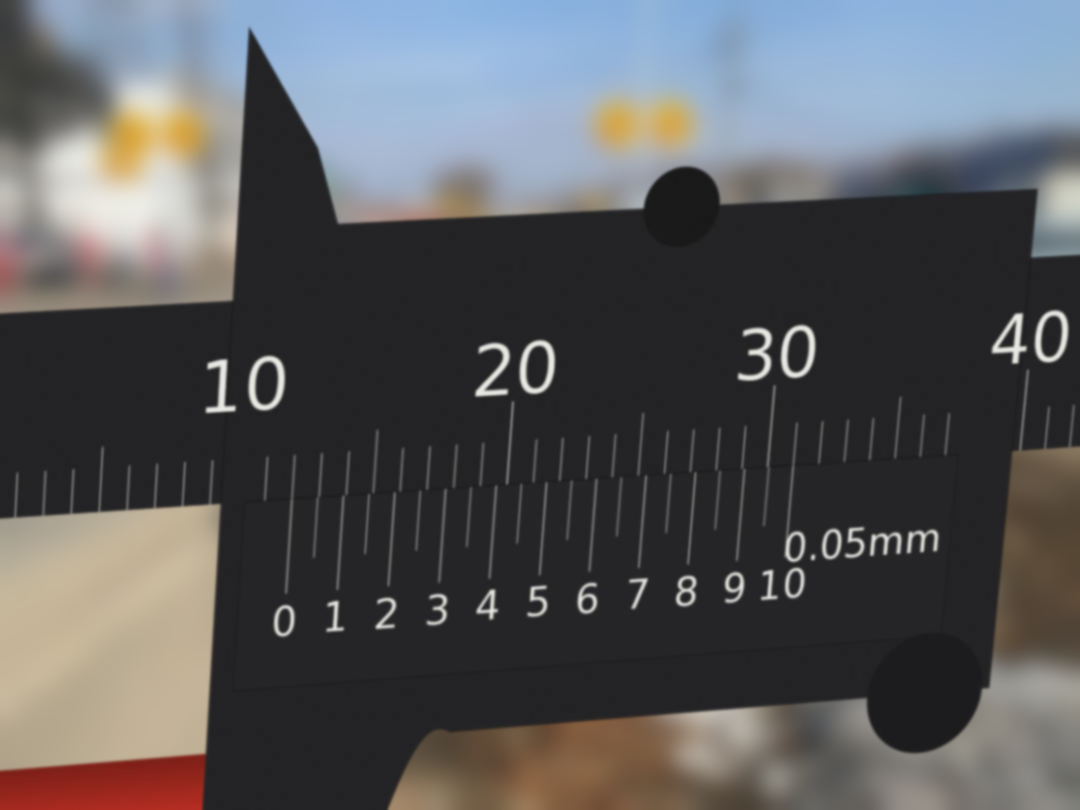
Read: 12.0 (mm)
